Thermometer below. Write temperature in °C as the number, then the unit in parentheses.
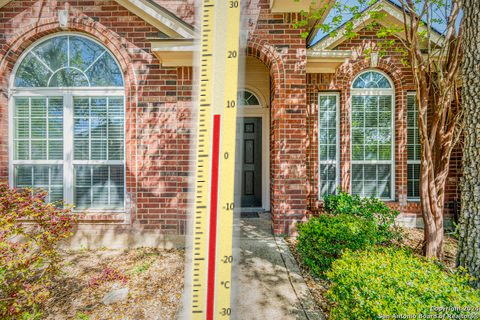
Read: 8 (°C)
